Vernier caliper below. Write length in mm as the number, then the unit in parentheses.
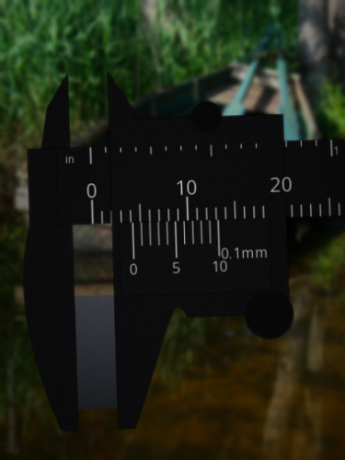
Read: 4.2 (mm)
